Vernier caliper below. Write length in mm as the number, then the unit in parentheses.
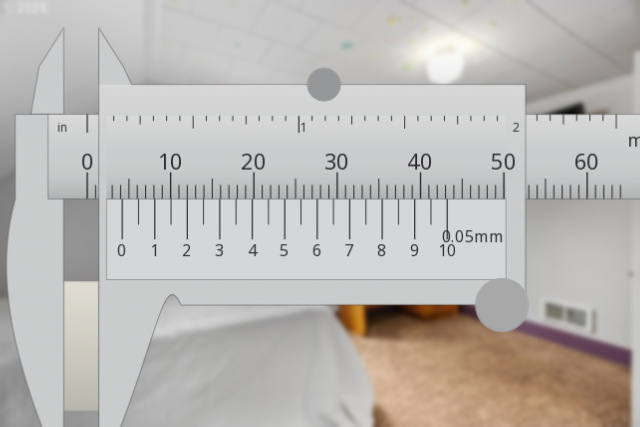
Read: 4.2 (mm)
